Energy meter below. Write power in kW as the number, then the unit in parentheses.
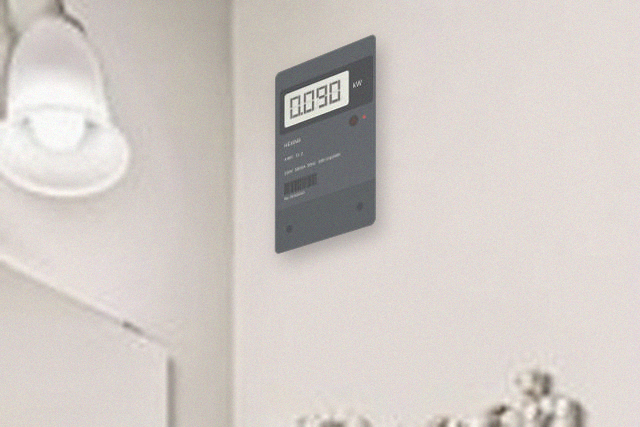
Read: 0.090 (kW)
